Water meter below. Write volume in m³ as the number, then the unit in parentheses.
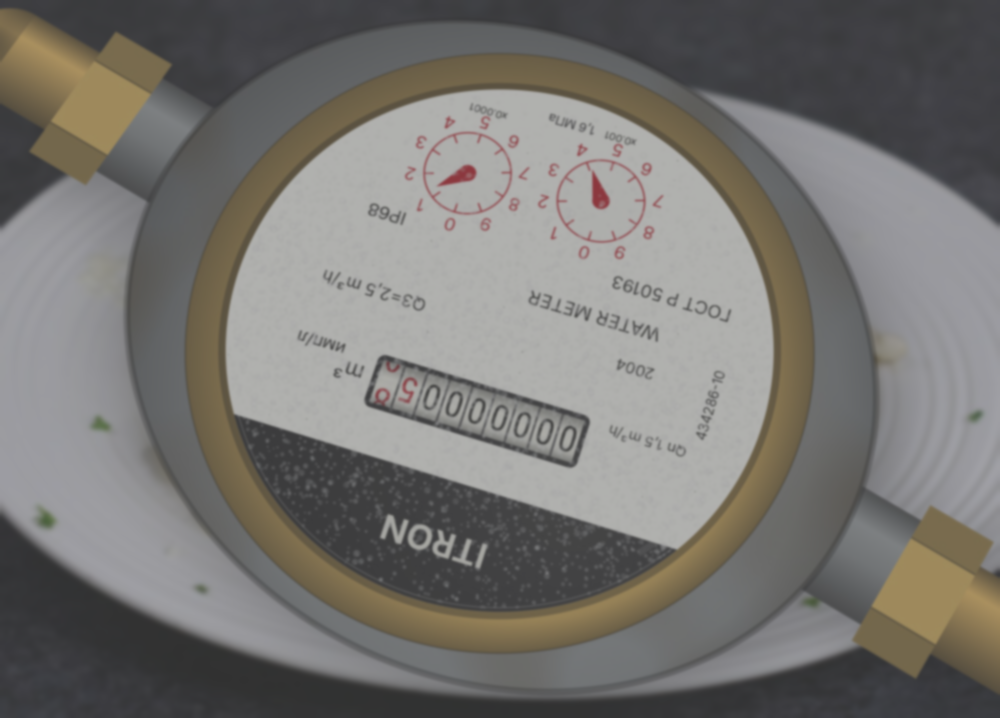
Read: 0.5841 (m³)
